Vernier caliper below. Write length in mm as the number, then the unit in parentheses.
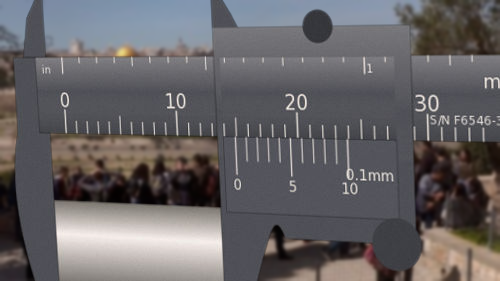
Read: 14.9 (mm)
